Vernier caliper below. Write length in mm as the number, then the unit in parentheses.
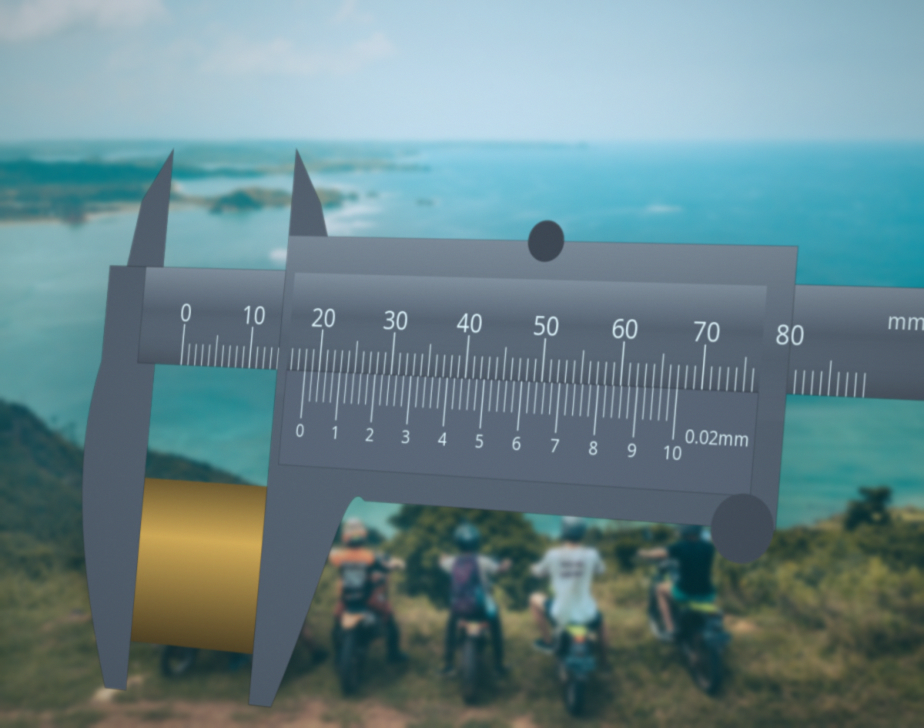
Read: 18.0 (mm)
